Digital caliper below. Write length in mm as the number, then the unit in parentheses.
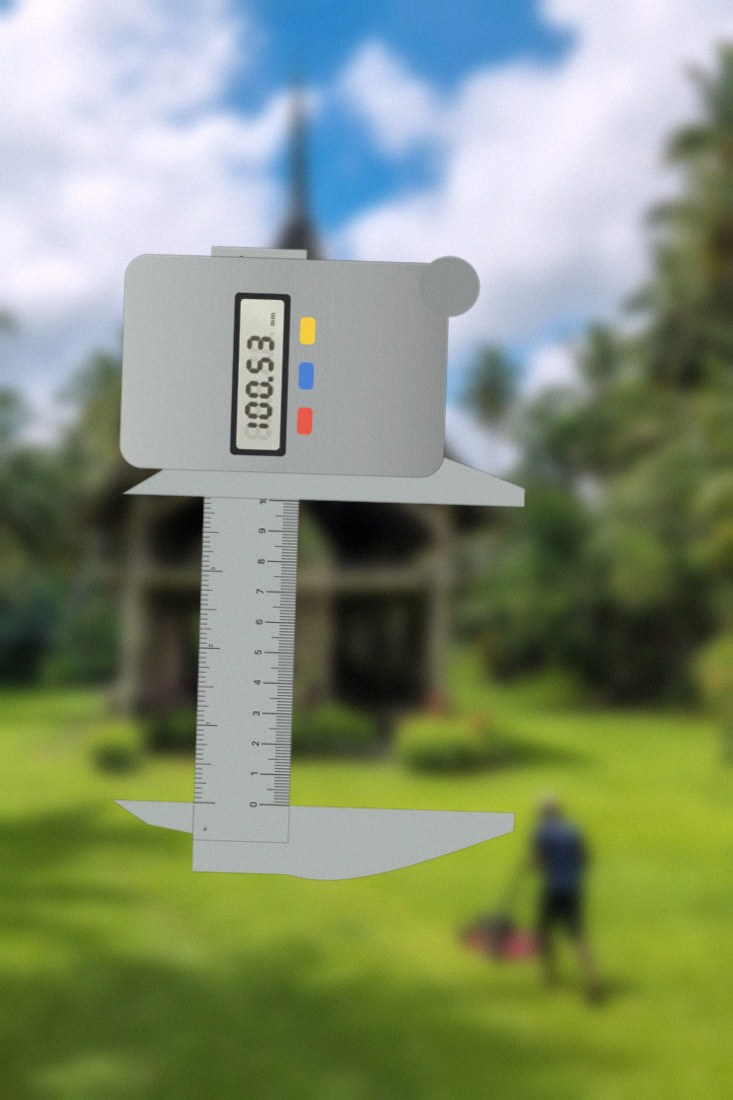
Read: 100.53 (mm)
